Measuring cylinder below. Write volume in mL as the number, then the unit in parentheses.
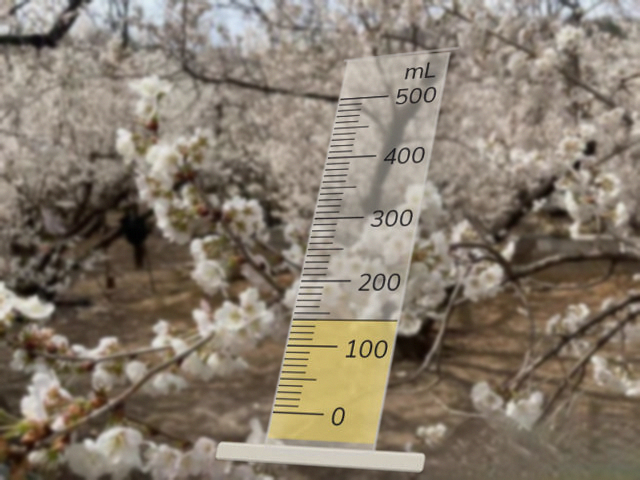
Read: 140 (mL)
